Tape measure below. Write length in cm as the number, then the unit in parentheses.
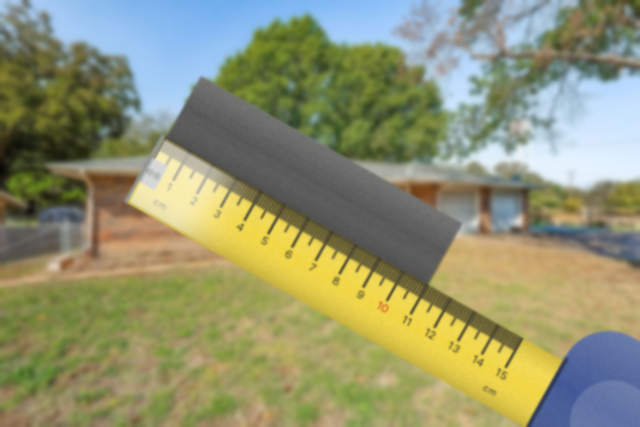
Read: 11 (cm)
